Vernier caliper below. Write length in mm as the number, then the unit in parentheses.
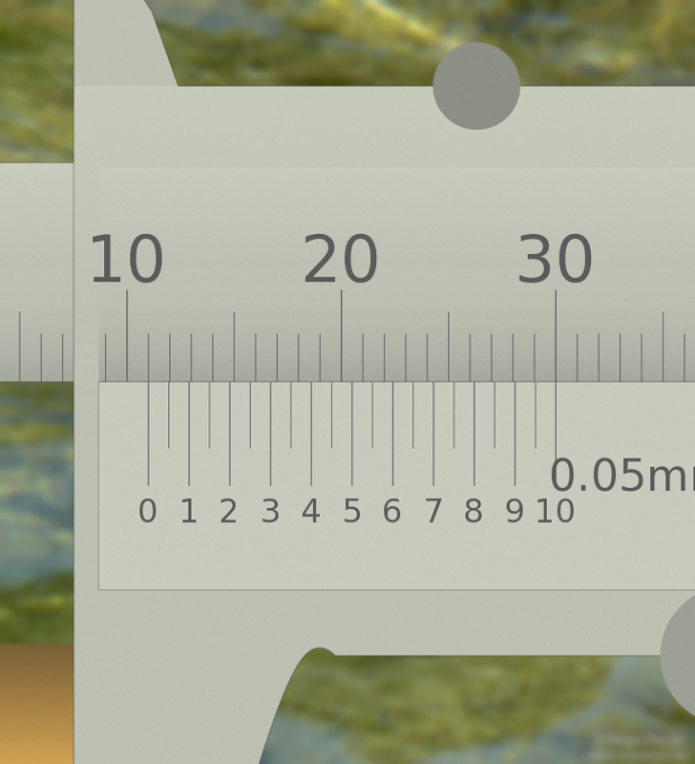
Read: 11.00 (mm)
